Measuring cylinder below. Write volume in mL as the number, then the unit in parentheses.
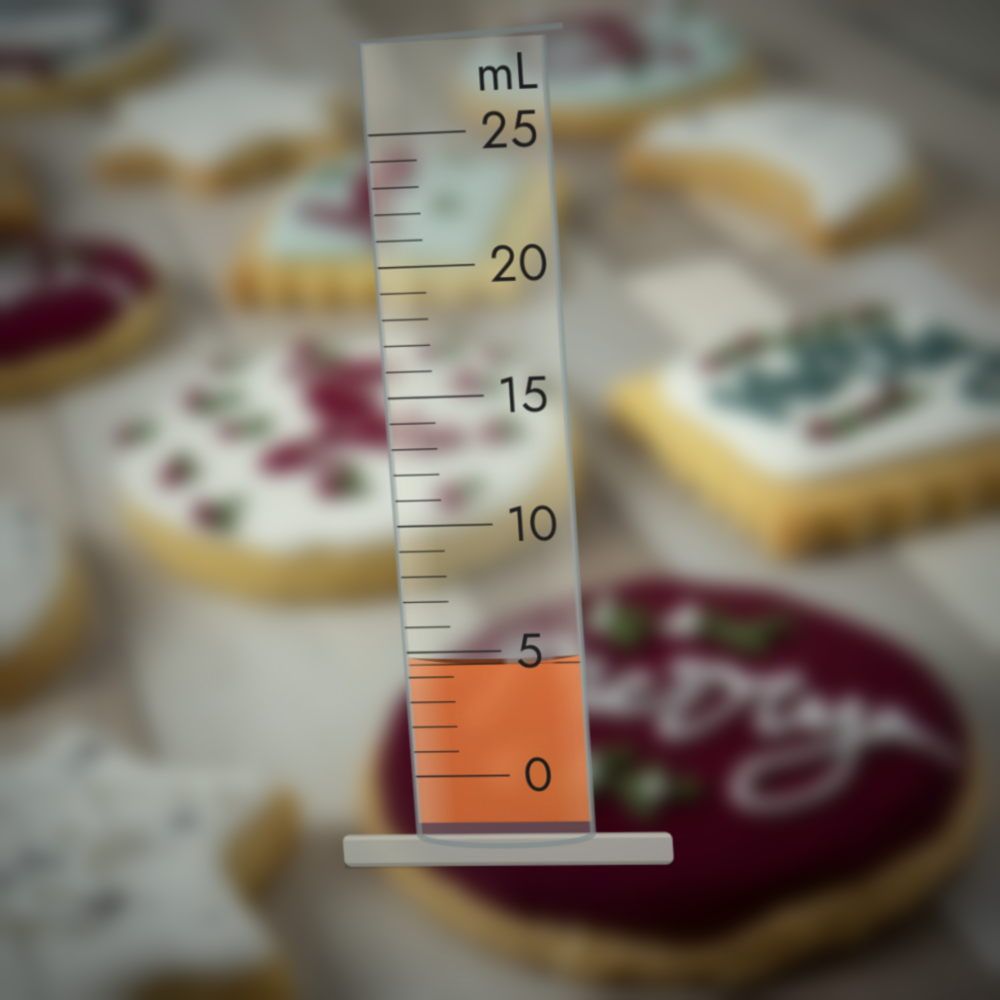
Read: 4.5 (mL)
